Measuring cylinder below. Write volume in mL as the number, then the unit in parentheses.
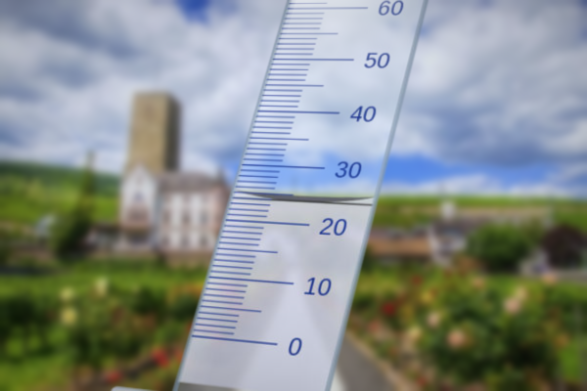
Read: 24 (mL)
